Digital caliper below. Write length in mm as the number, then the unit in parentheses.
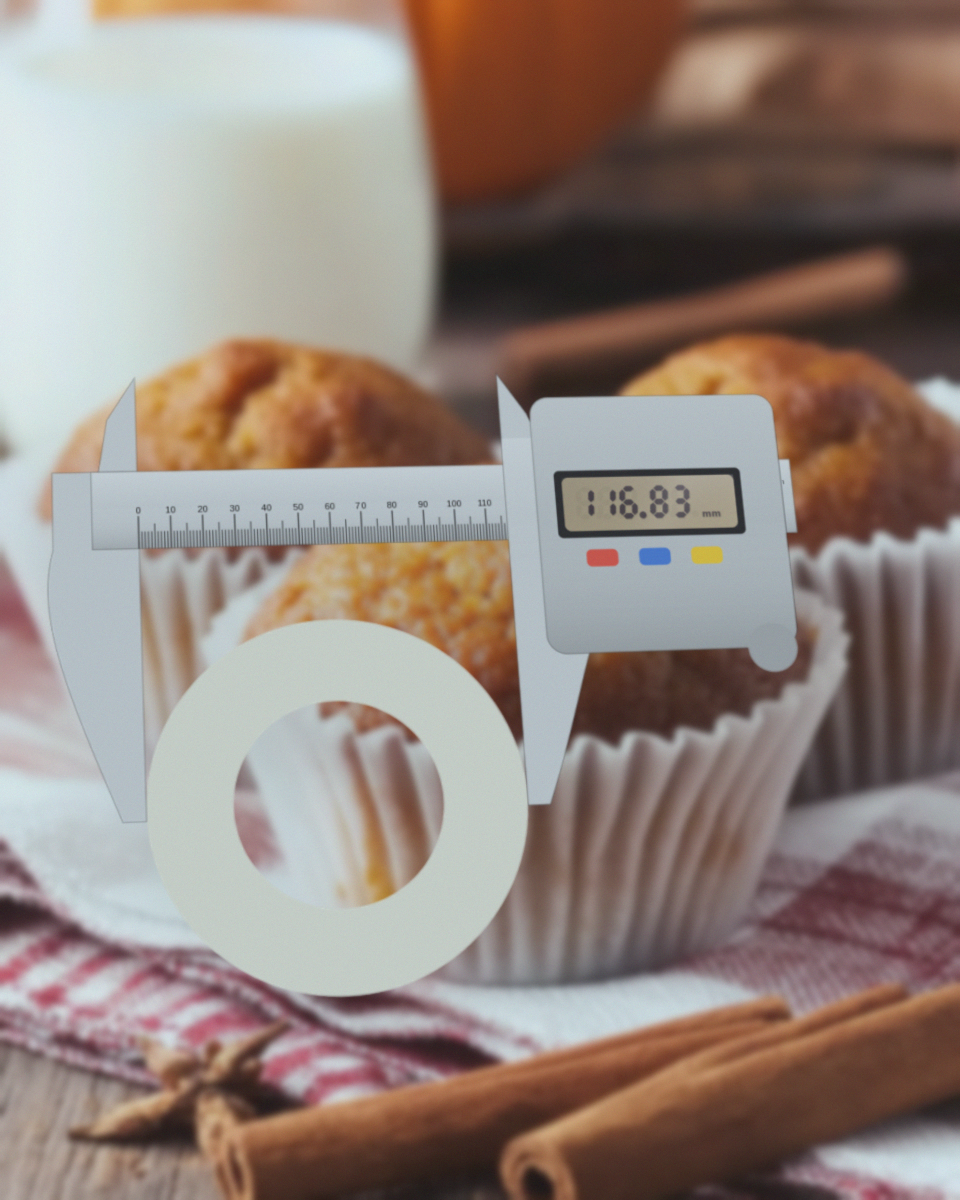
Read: 116.83 (mm)
